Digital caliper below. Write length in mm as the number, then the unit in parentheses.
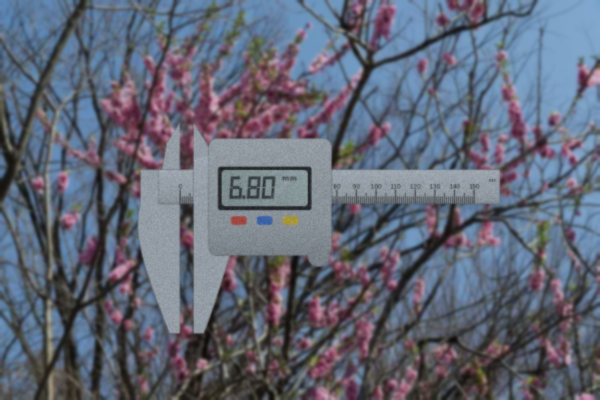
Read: 6.80 (mm)
